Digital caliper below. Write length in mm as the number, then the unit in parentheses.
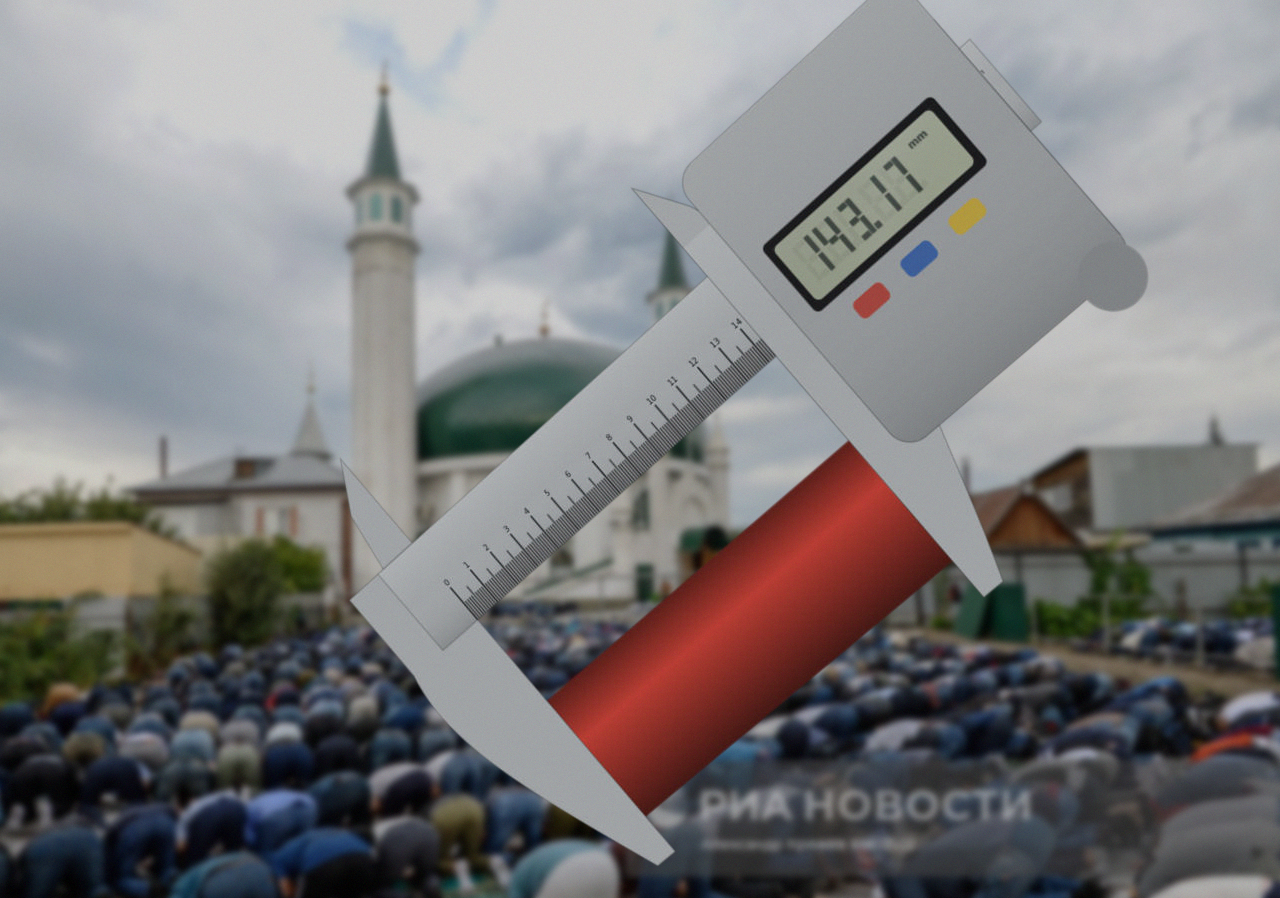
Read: 143.17 (mm)
